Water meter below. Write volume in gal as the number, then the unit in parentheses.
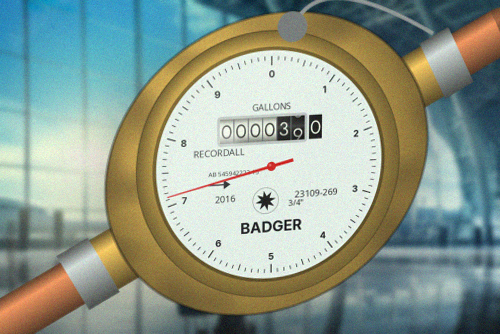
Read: 387.1 (gal)
